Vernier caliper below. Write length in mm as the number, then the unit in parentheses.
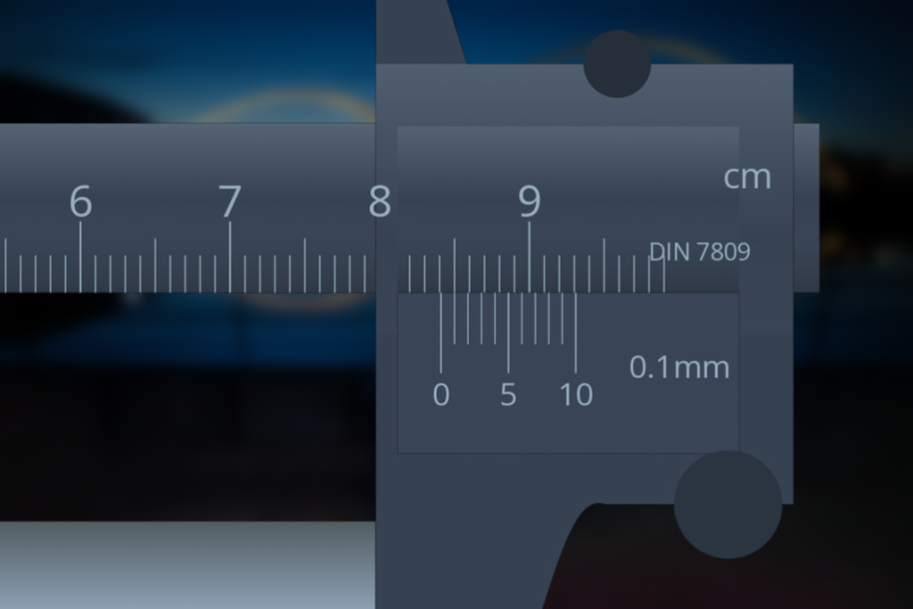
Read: 84.1 (mm)
